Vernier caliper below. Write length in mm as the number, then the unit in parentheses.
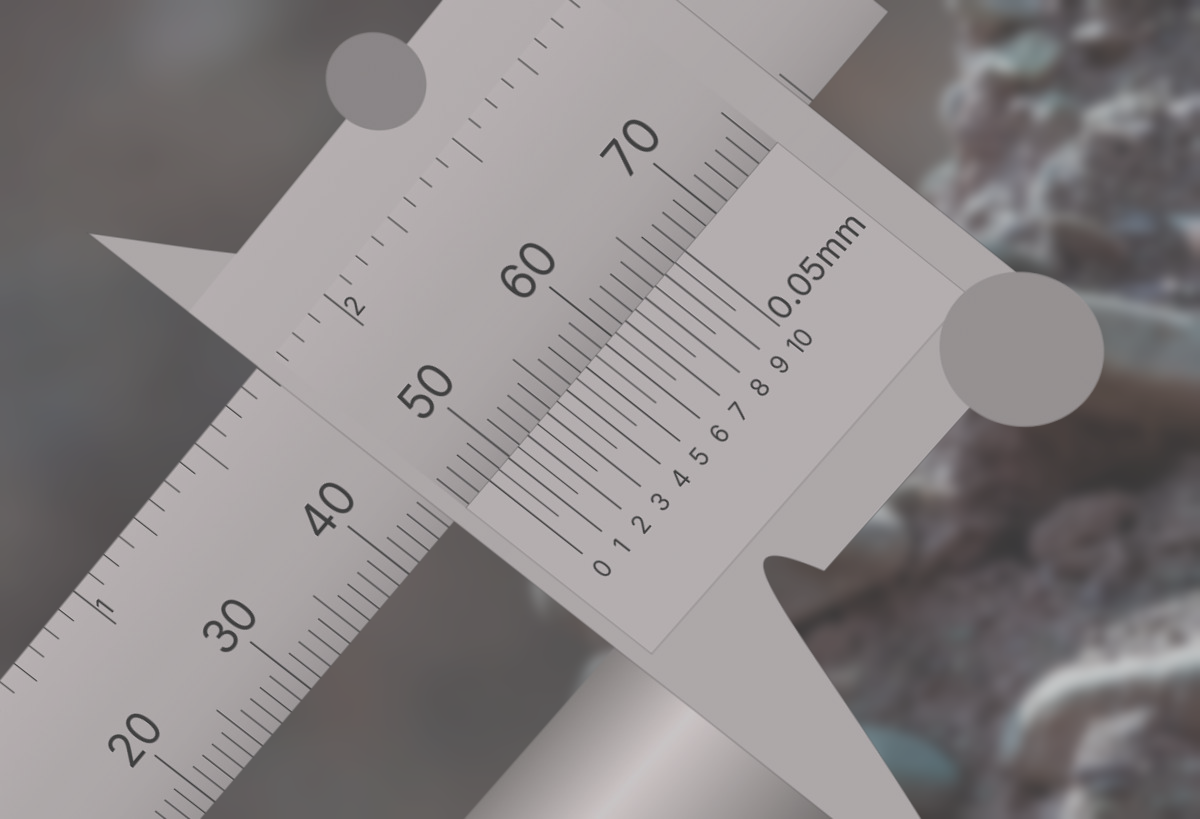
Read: 48.0 (mm)
